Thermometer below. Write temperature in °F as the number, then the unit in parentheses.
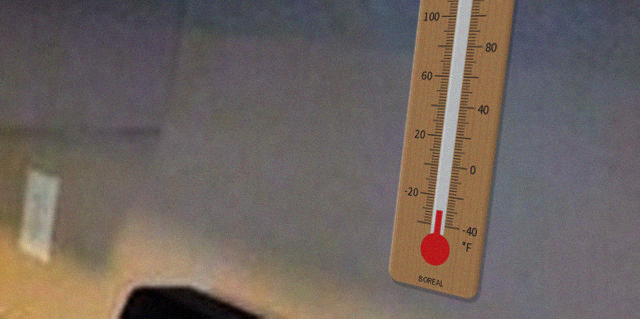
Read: -30 (°F)
